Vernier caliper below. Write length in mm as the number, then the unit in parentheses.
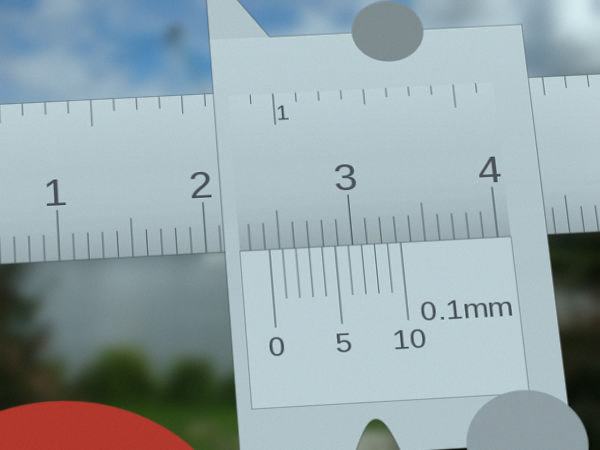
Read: 24.3 (mm)
